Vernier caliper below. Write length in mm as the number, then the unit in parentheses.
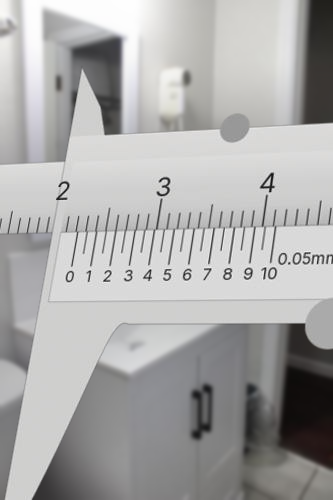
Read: 22.2 (mm)
